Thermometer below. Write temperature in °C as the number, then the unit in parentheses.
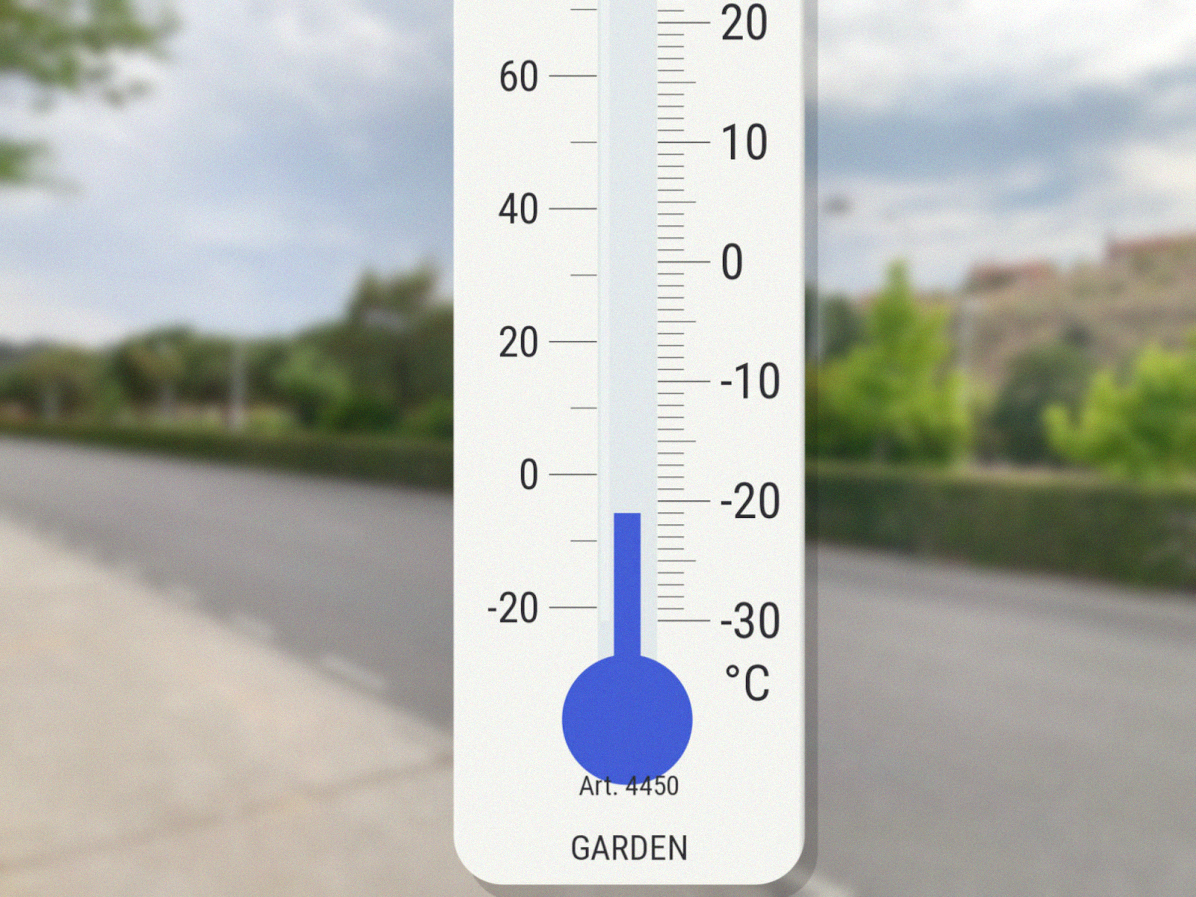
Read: -21 (°C)
